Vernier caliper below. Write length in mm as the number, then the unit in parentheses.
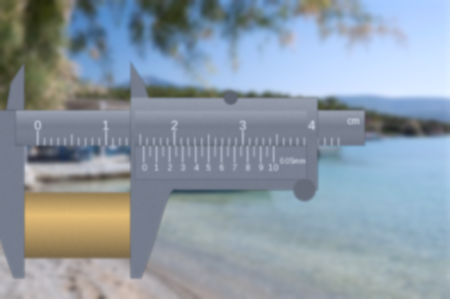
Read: 15.5 (mm)
